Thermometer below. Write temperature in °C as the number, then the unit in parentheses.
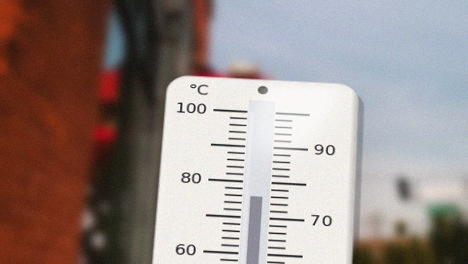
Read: 76 (°C)
